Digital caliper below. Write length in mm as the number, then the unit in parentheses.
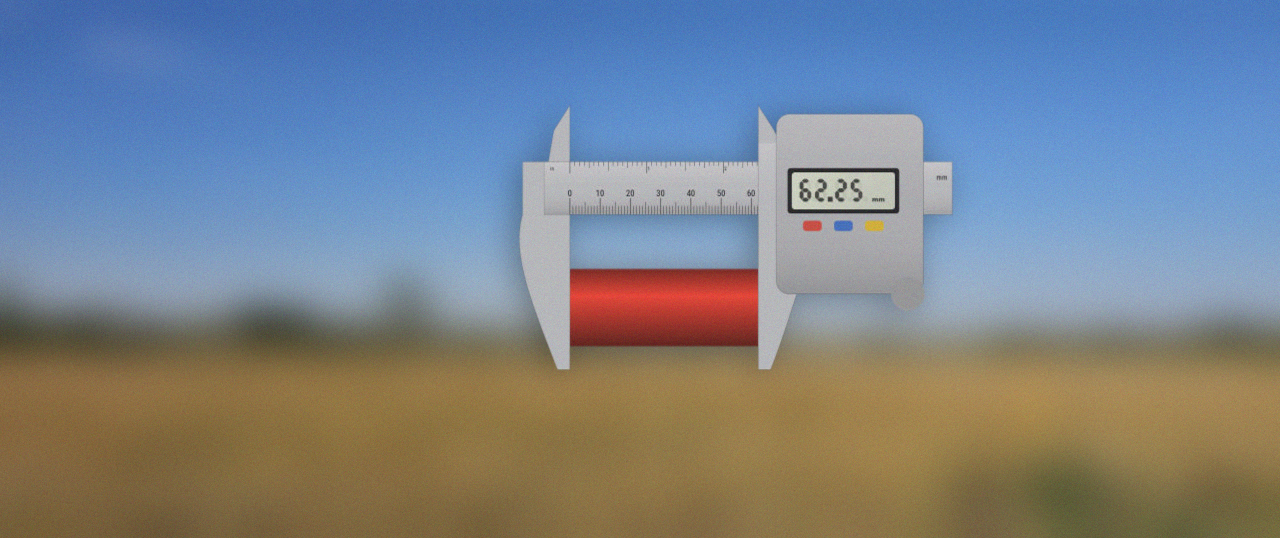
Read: 62.25 (mm)
